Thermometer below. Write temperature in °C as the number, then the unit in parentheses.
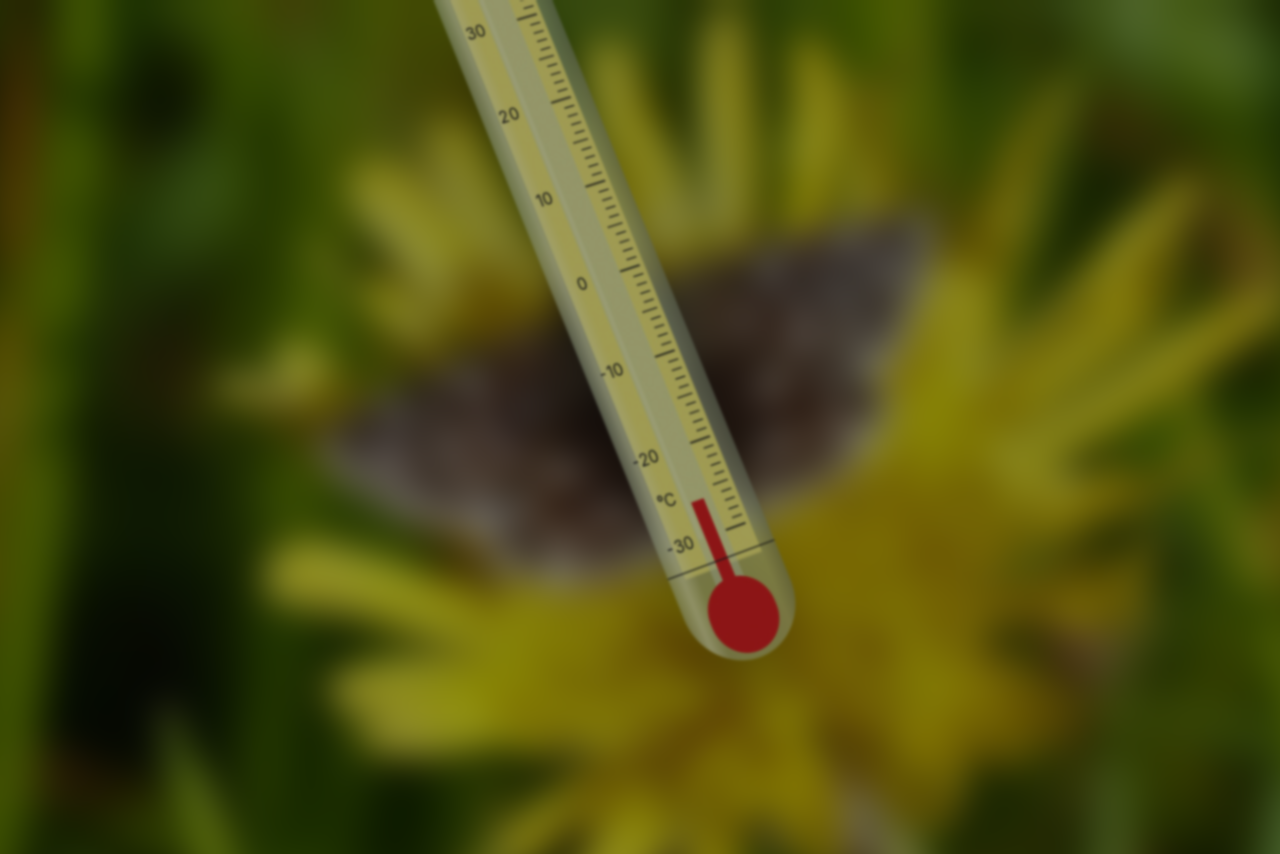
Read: -26 (°C)
